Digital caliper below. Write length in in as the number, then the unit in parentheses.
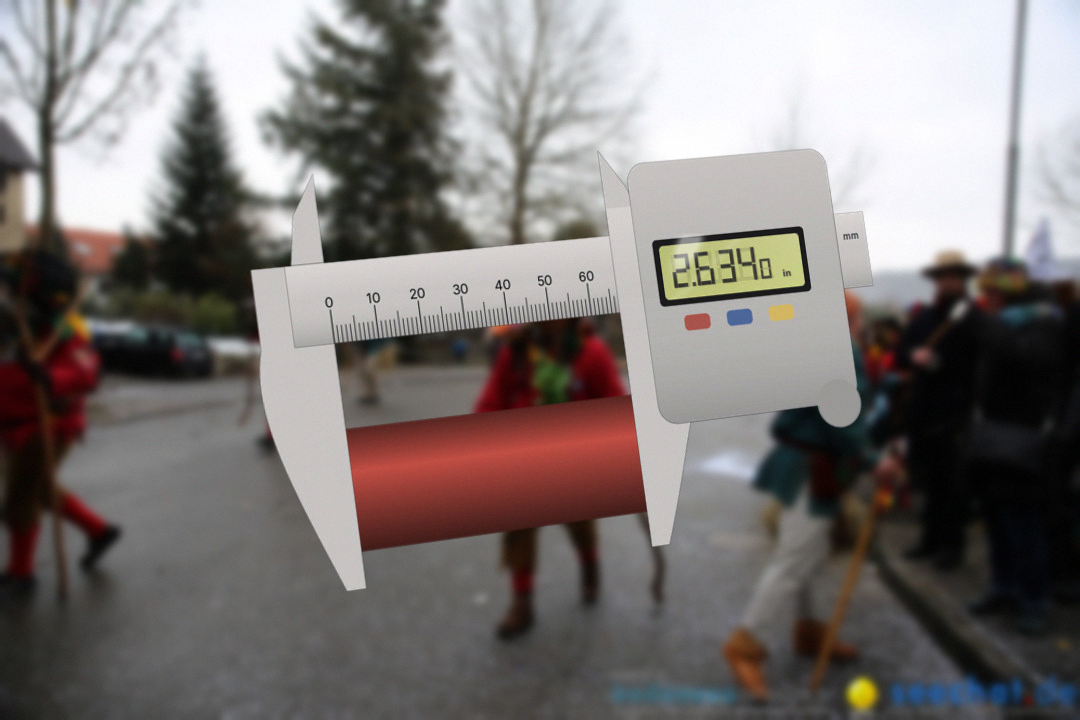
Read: 2.6340 (in)
